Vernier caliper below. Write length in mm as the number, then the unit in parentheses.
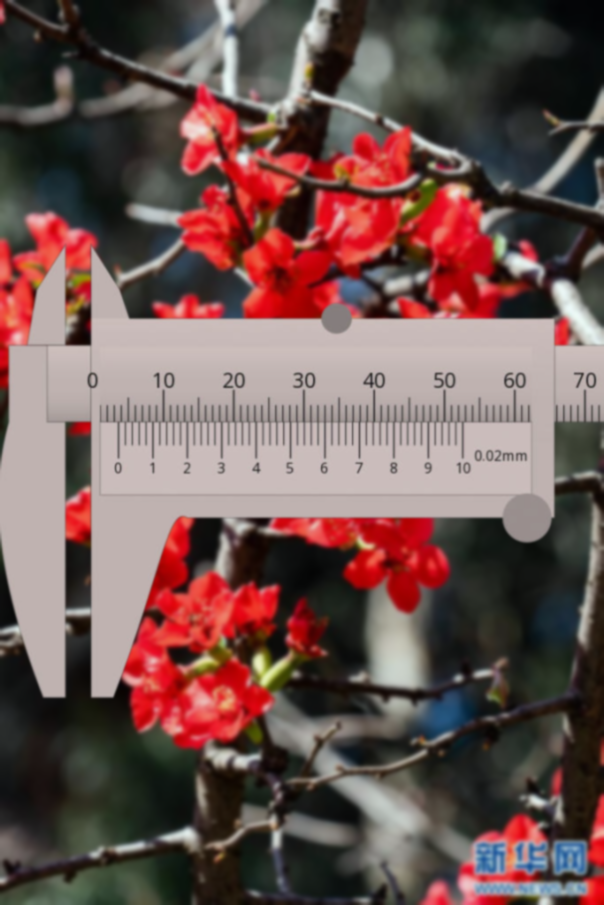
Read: 3.6 (mm)
